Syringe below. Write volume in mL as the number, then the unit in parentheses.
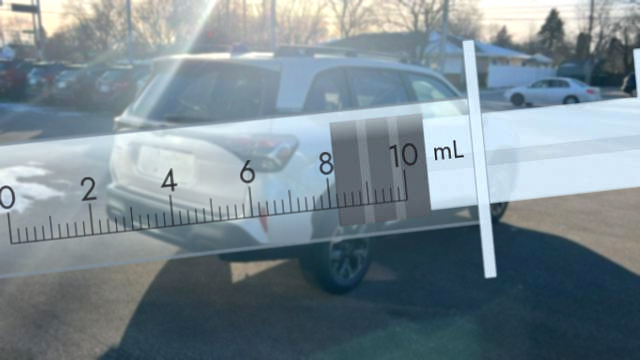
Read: 8.2 (mL)
